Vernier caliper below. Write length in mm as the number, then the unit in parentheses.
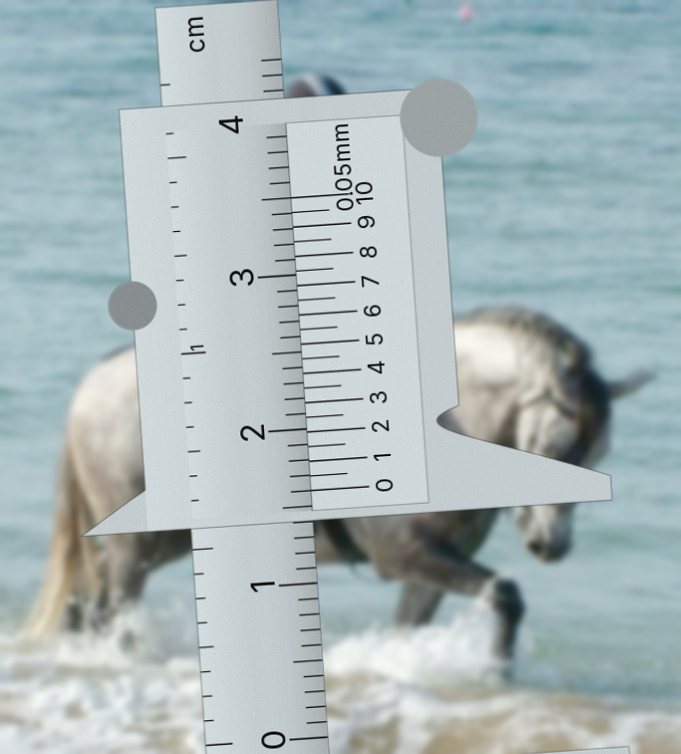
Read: 16.0 (mm)
